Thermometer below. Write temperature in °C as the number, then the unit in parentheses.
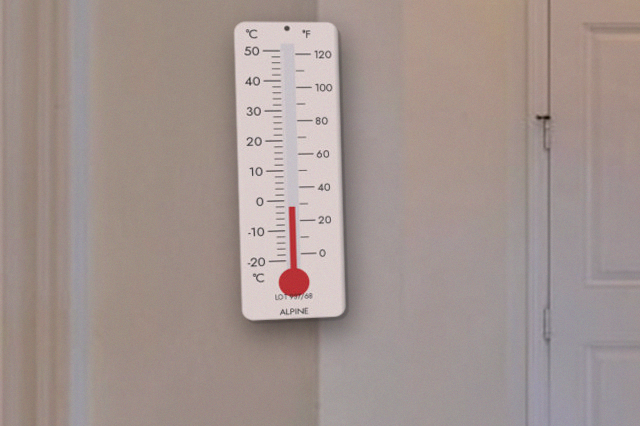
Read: -2 (°C)
